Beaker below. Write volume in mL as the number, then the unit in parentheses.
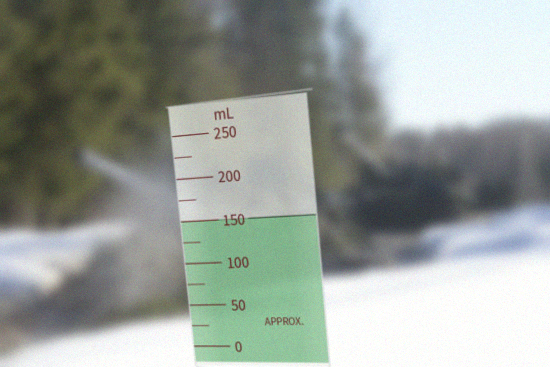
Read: 150 (mL)
